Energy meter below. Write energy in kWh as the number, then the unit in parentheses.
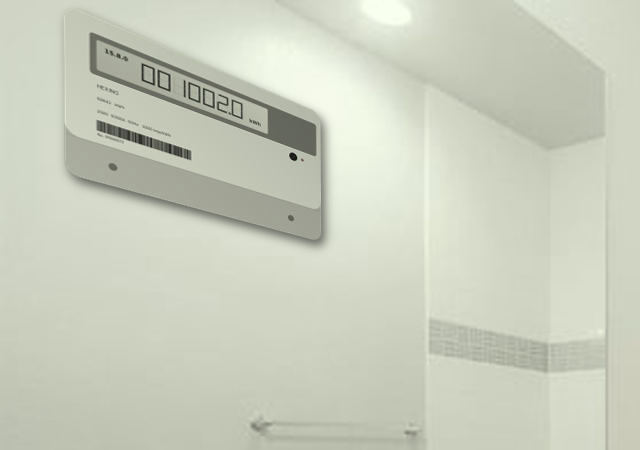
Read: 1002.0 (kWh)
